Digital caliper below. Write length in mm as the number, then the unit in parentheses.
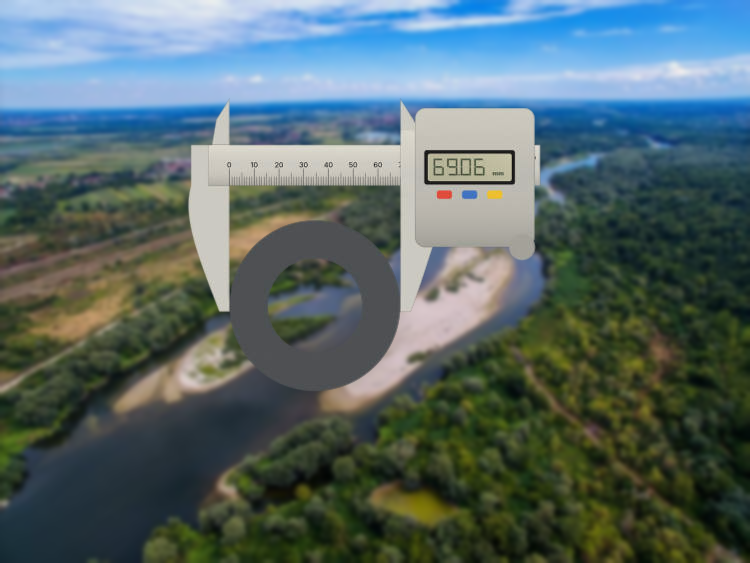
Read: 69.06 (mm)
